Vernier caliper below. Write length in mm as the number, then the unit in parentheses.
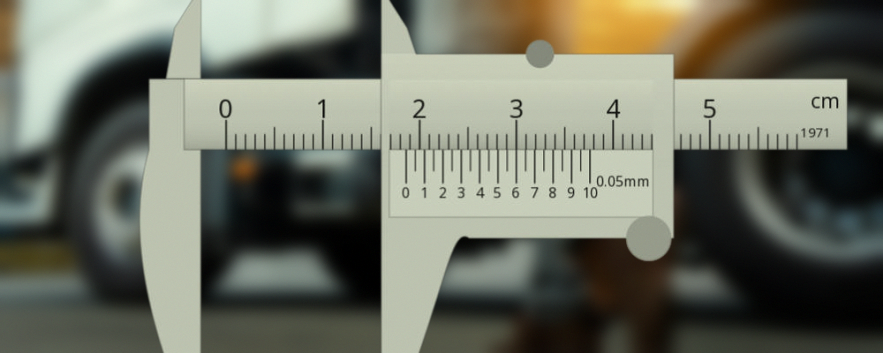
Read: 18.6 (mm)
